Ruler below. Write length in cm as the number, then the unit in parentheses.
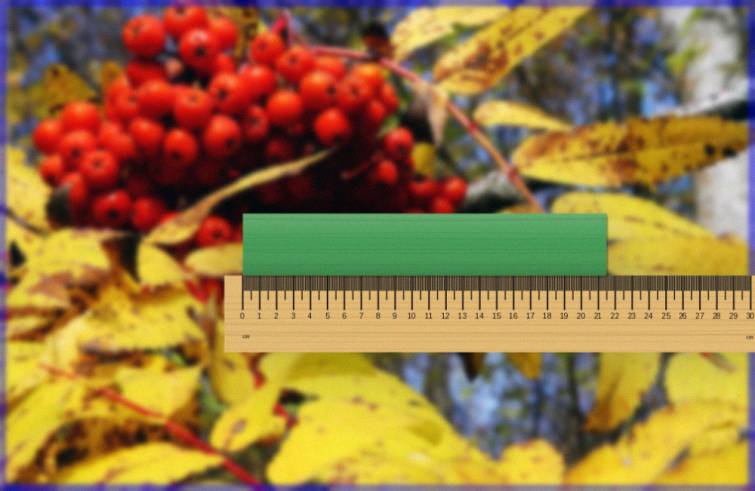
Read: 21.5 (cm)
